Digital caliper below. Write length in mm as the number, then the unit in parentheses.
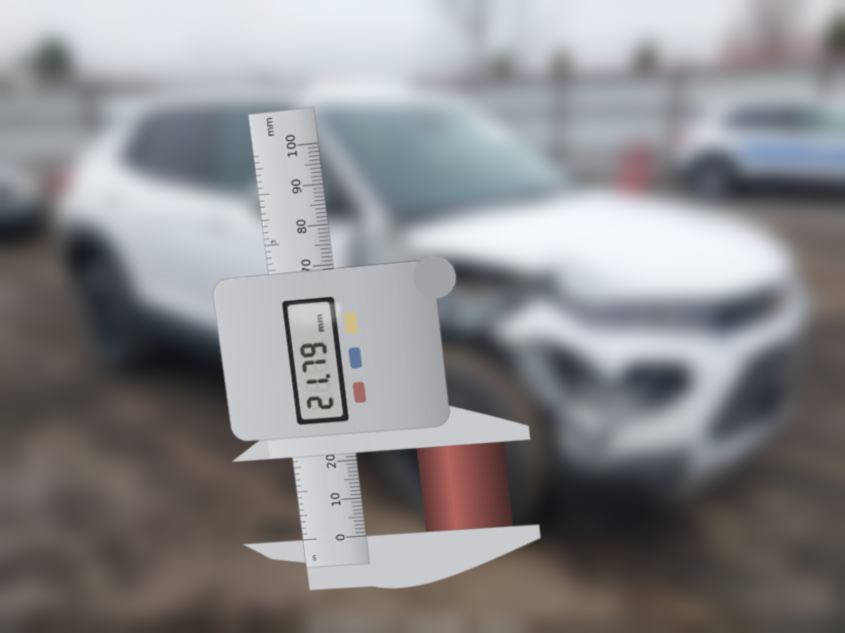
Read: 21.79 (mm)
